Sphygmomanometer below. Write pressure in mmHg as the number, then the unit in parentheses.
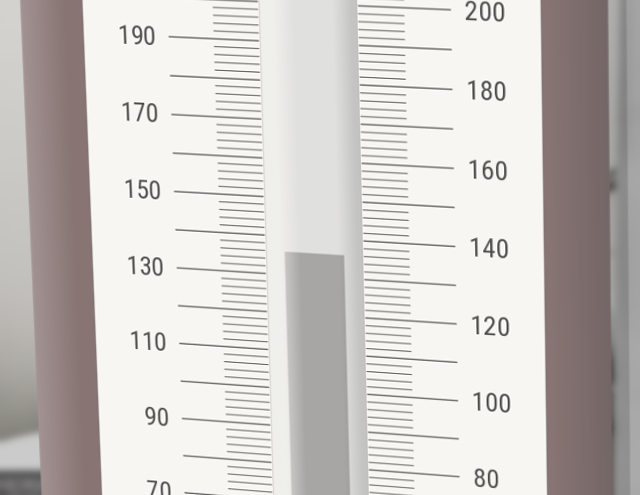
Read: 136 (mmHg)
